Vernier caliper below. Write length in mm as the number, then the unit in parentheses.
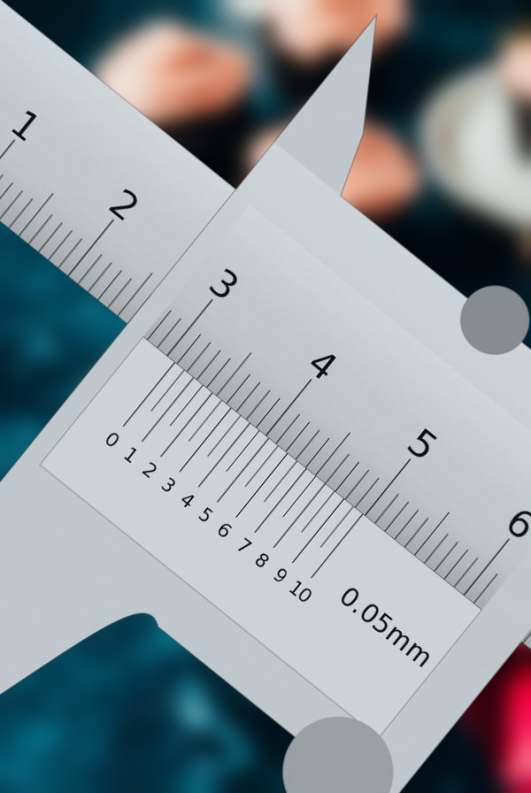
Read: 30.8 (mm)
